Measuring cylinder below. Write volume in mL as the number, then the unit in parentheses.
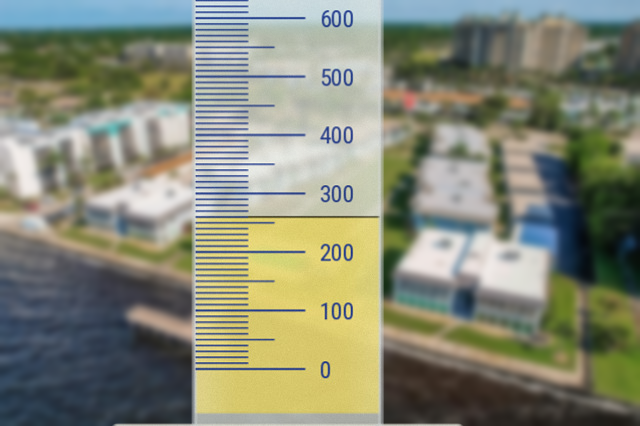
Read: 260 (mL)
